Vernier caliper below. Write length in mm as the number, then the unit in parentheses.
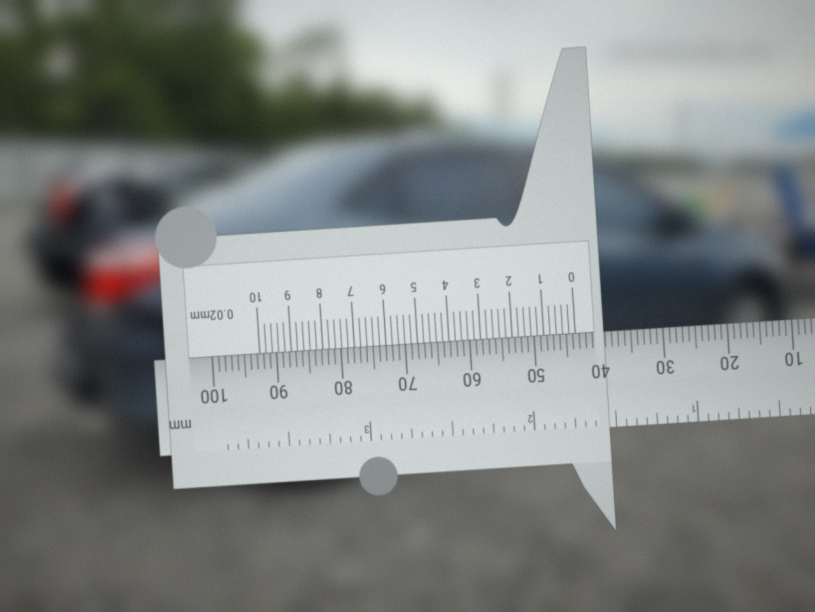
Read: 43.6 (mm)
